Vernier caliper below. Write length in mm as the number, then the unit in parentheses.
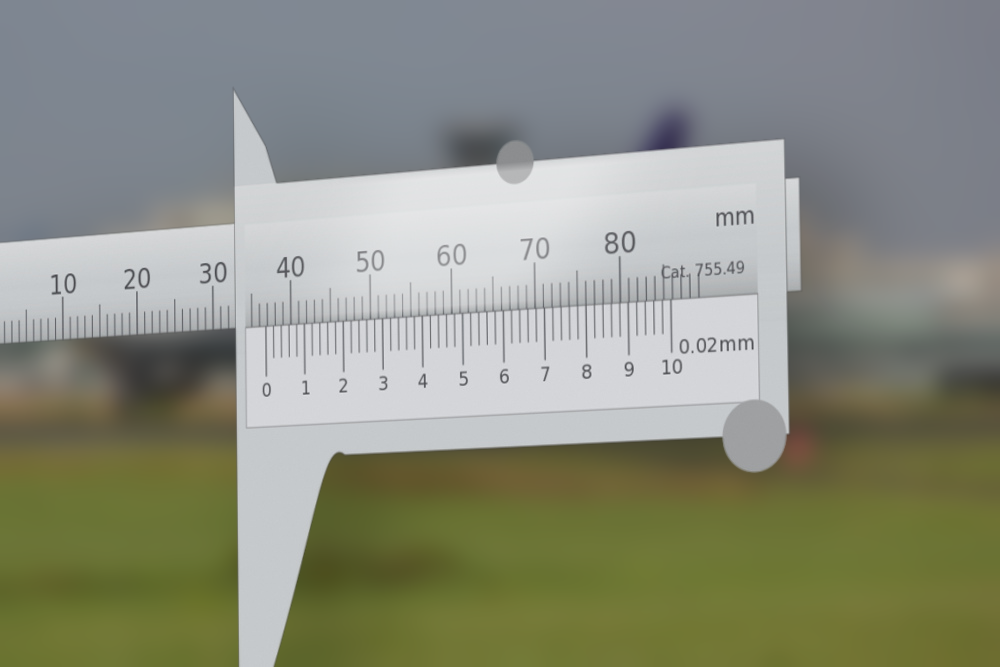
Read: 36.8 (mm)
